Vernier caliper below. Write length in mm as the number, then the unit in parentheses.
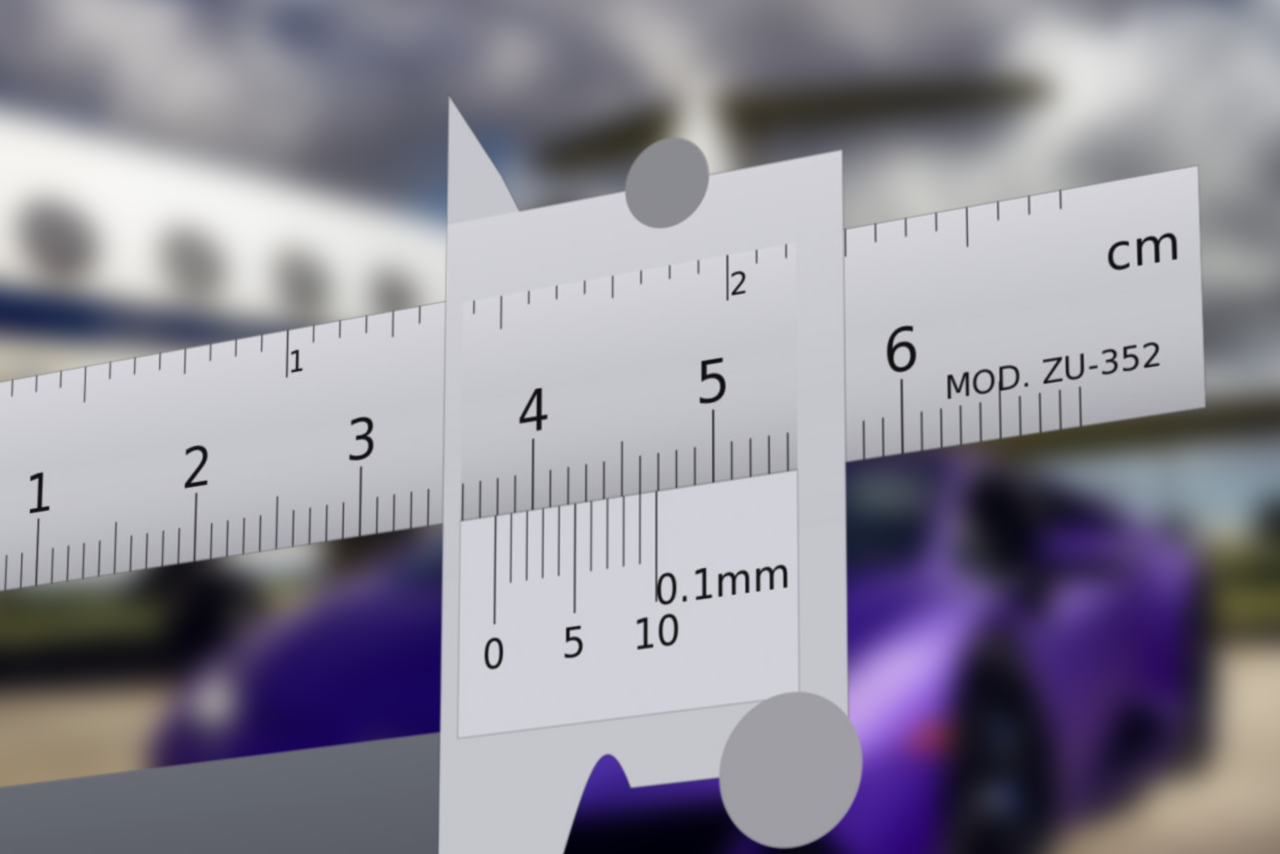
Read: 37.9 (mm)
